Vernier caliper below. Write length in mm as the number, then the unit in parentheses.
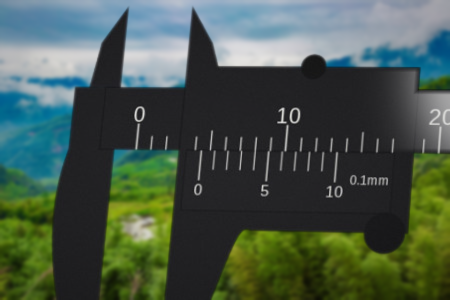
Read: 4.4 (mm)
